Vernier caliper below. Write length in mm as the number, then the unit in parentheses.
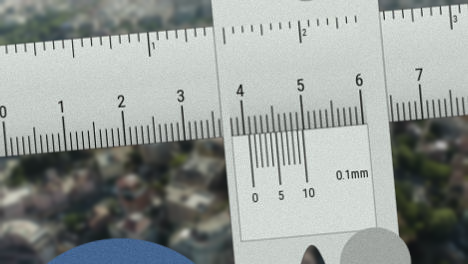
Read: 40.8 (mm)
